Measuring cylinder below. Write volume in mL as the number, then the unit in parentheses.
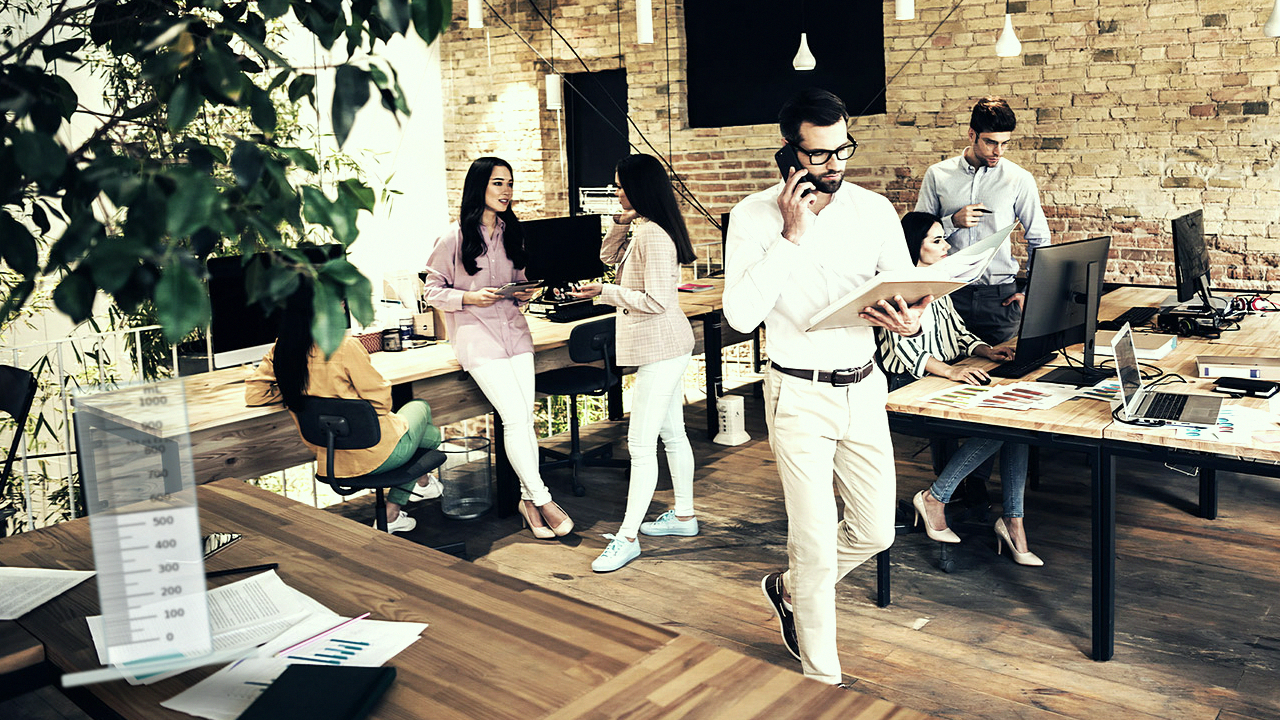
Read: 550 (mL)
